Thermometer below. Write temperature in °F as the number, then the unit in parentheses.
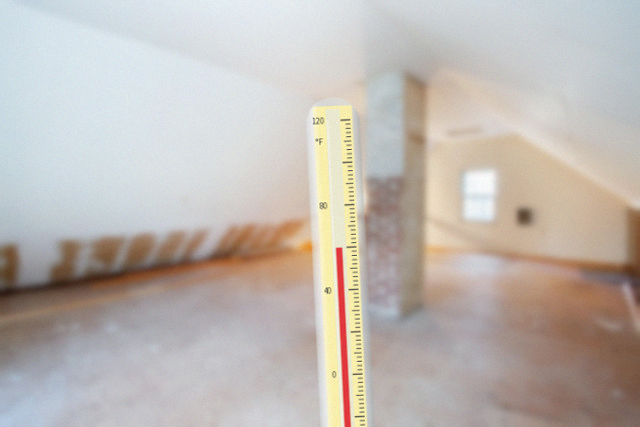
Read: 60 (°F)
